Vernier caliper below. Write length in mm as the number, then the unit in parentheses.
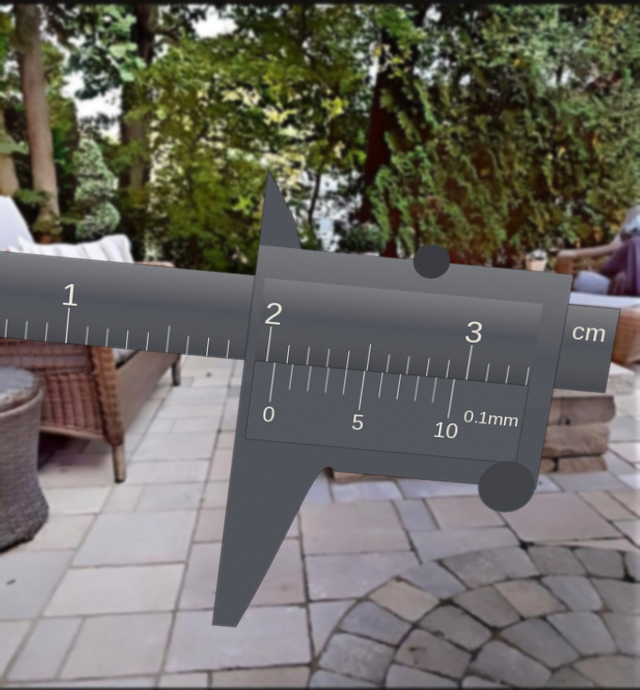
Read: 20.4 (mm)
